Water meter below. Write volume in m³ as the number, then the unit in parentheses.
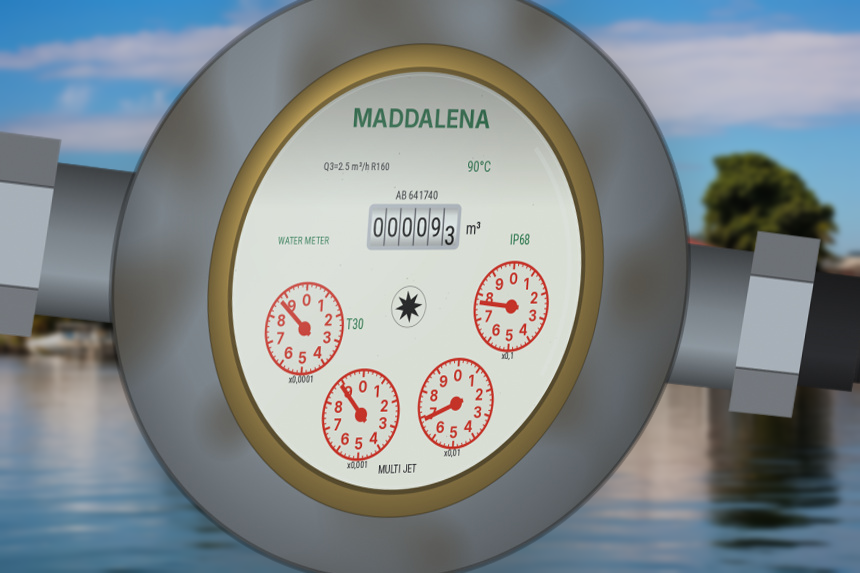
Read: 92.7688 (m³)
